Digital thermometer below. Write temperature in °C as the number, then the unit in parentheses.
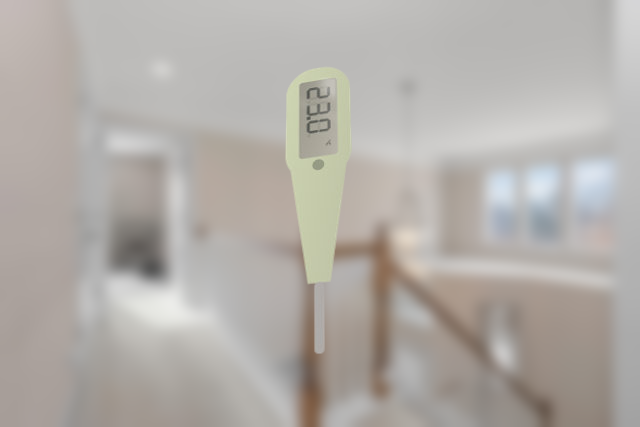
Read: 23.0 (°C)
